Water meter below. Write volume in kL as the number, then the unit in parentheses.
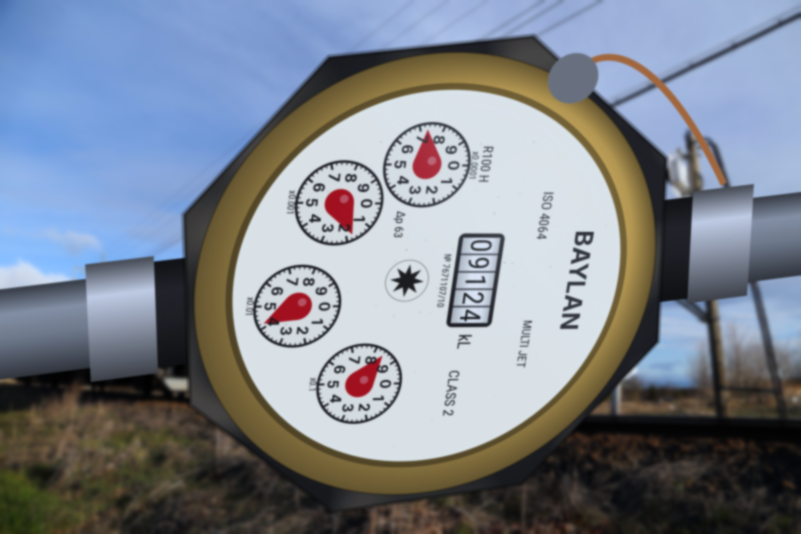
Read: 9124.8417 (kL)
